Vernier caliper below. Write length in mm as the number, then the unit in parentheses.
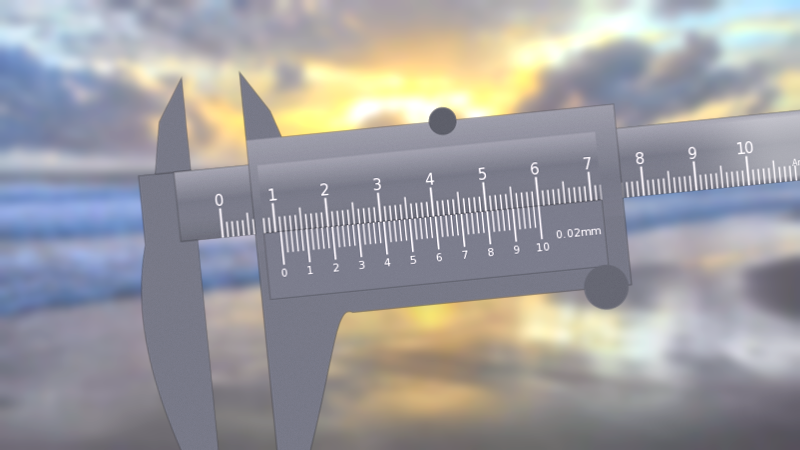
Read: 11.0 (mm)
